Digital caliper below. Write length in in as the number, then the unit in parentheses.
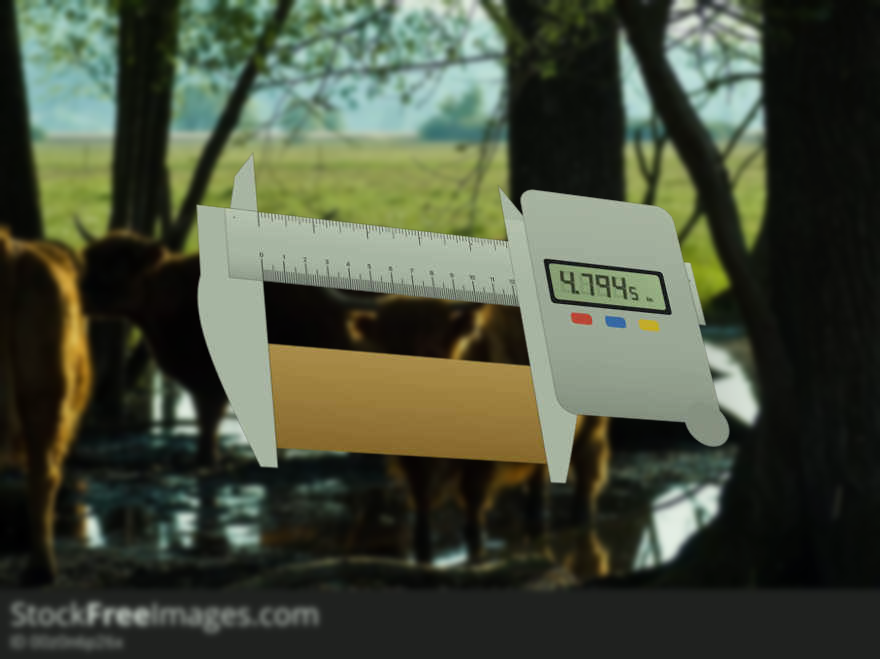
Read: 4.7945 (in)
